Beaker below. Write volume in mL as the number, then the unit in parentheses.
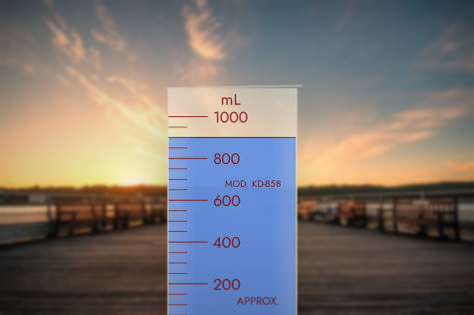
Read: 900 (mL)
